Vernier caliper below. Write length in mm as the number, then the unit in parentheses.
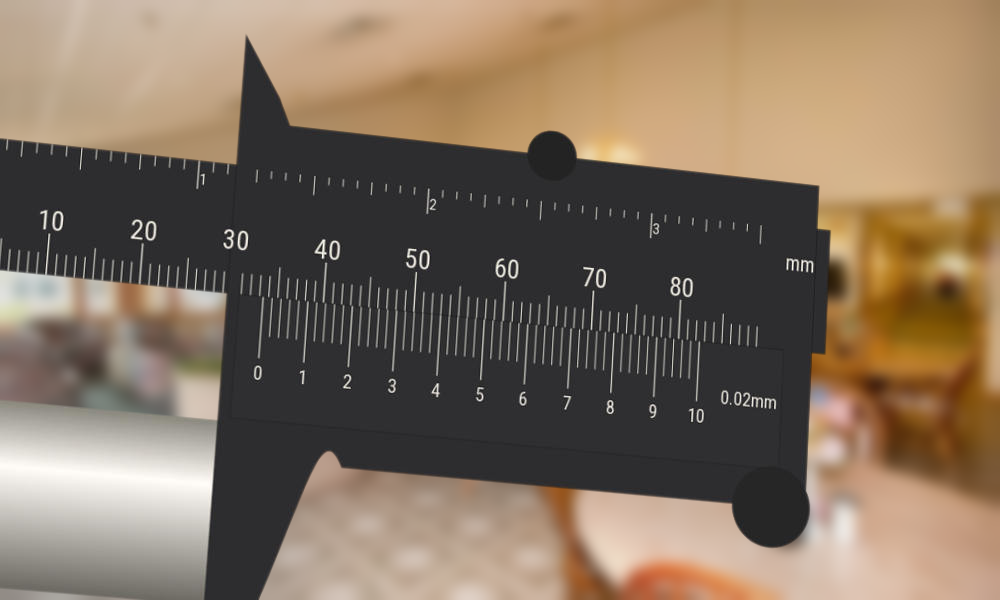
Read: 33.4 (mm)
